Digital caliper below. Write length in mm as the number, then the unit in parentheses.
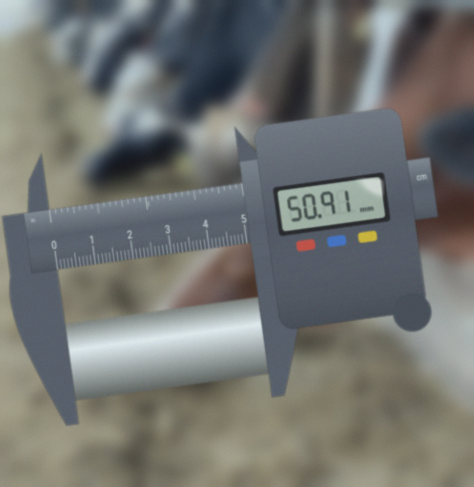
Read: 50.91 (mm)
